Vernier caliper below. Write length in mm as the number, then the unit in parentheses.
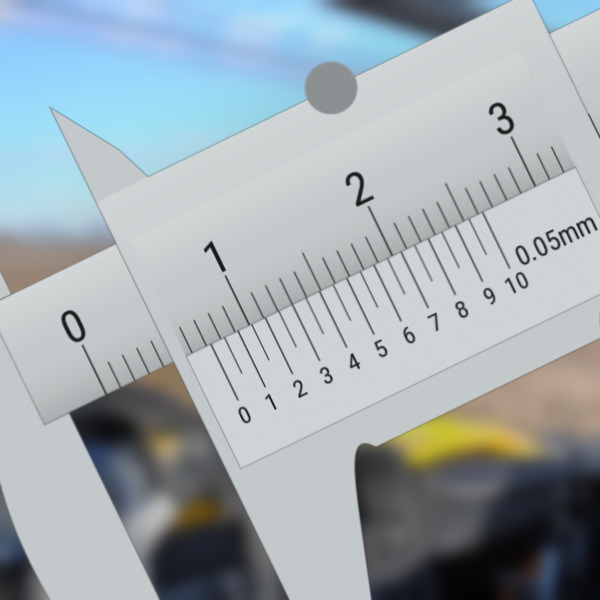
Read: 7.3 (mm)
